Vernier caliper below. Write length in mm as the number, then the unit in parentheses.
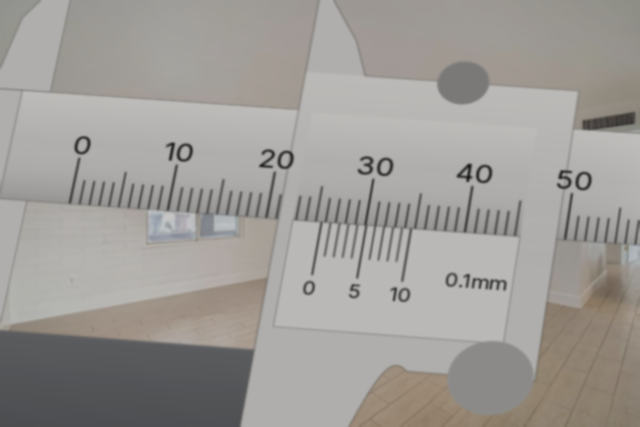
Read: 25.6 (mm)
